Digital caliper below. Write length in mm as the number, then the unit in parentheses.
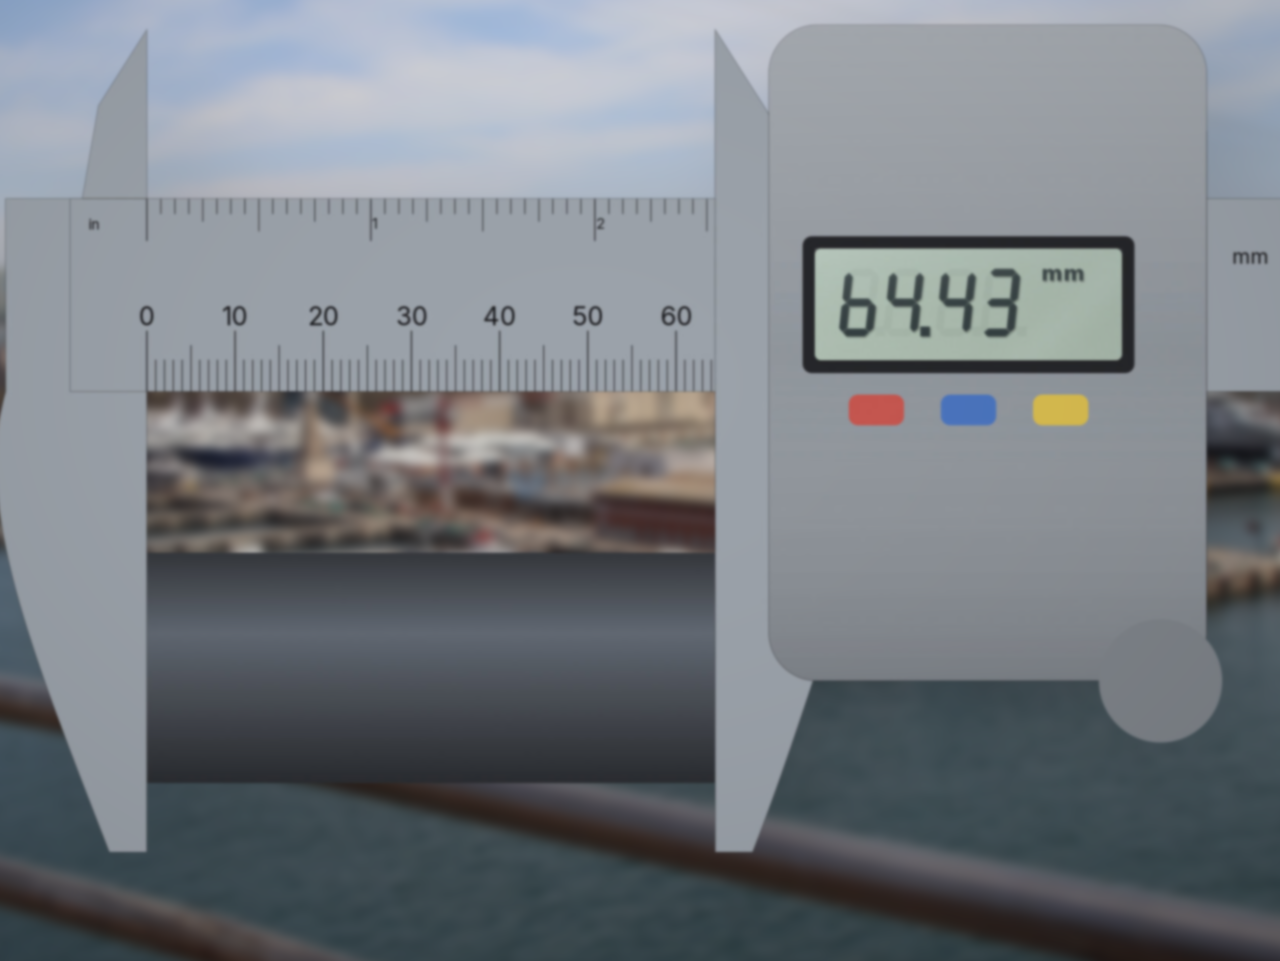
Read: 64.43 (mm)
